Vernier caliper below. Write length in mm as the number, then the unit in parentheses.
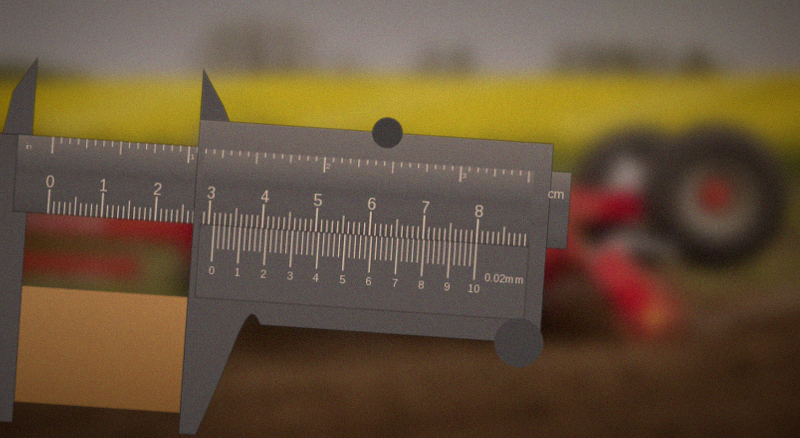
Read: 31.0 (mm)
